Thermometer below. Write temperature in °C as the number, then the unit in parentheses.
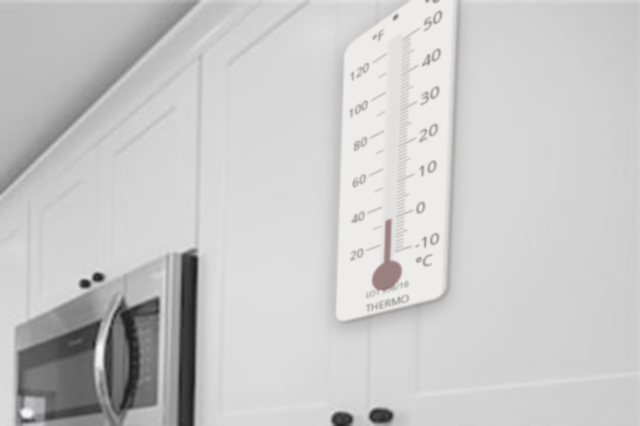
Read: 0 (°C)
